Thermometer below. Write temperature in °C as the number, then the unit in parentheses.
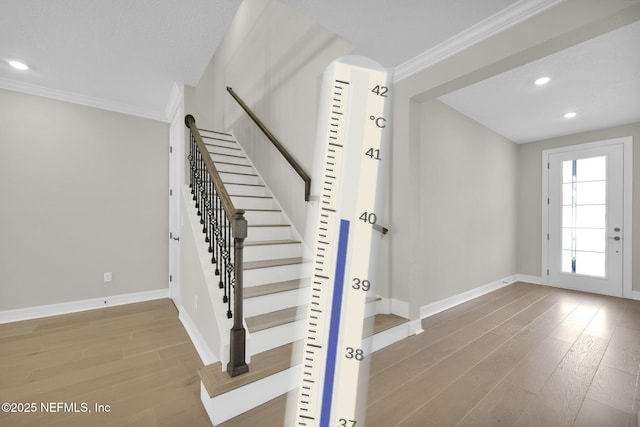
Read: 39.9 (°C)
